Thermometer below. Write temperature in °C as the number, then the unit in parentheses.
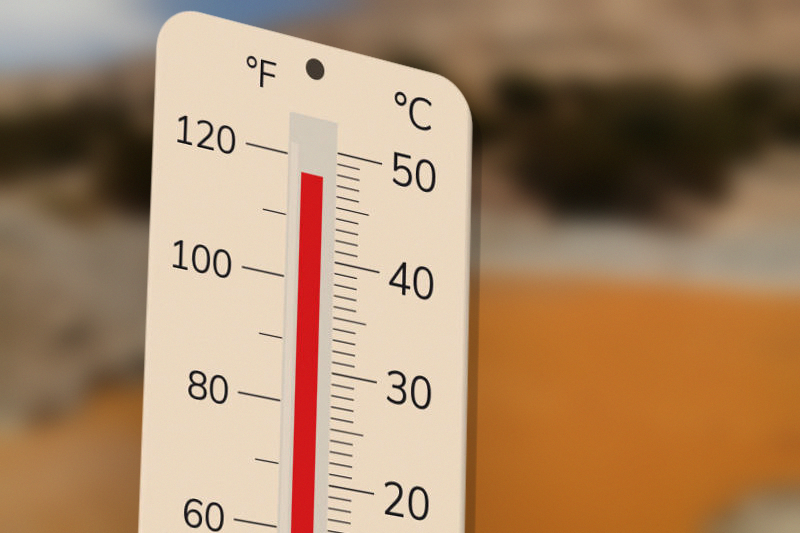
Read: 47.5 (°C)
